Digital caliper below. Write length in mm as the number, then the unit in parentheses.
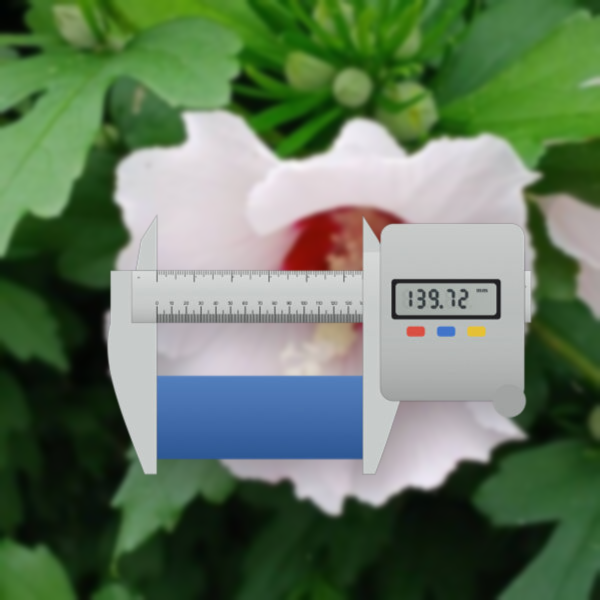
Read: 139.72 (mm)
